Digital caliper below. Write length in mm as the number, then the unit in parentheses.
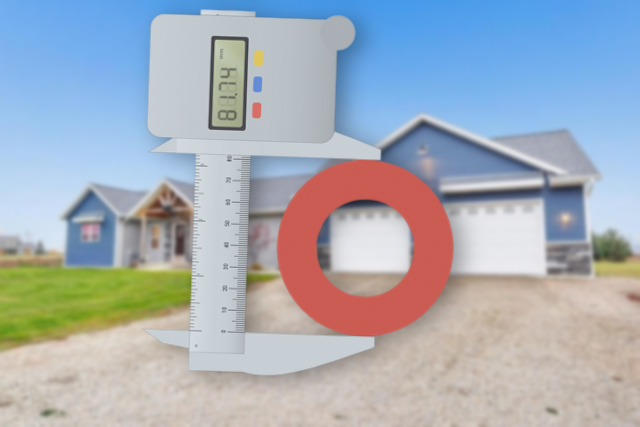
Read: 81.74 (mm)
